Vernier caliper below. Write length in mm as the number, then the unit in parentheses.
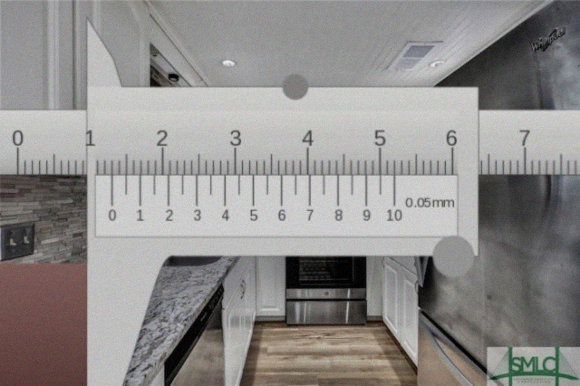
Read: 13.0 (mm)
